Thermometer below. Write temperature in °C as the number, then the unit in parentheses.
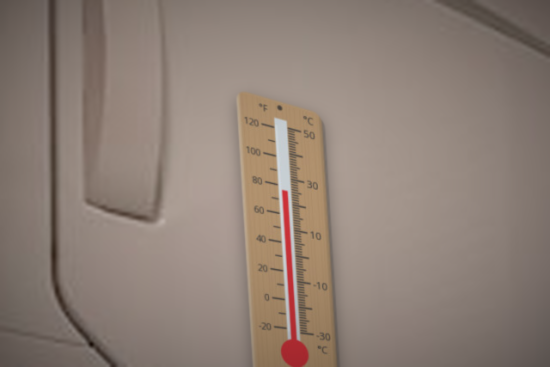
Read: 25 (°C)
